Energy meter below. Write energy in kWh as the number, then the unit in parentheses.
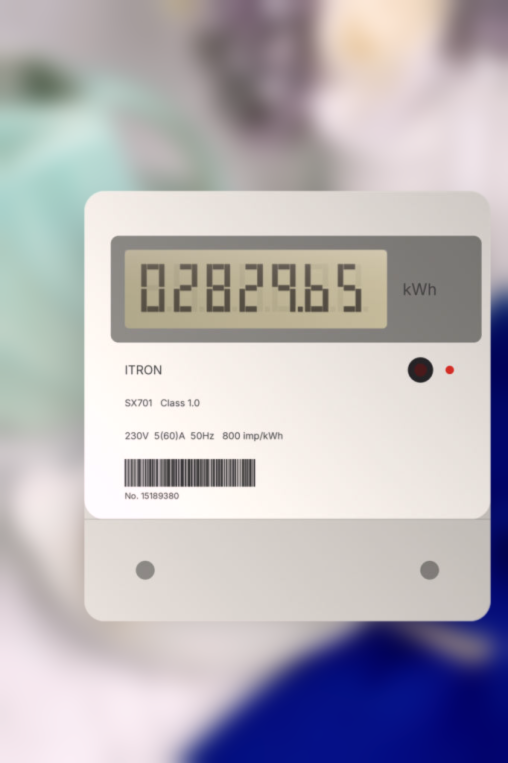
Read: 2829.65 (kWh)
